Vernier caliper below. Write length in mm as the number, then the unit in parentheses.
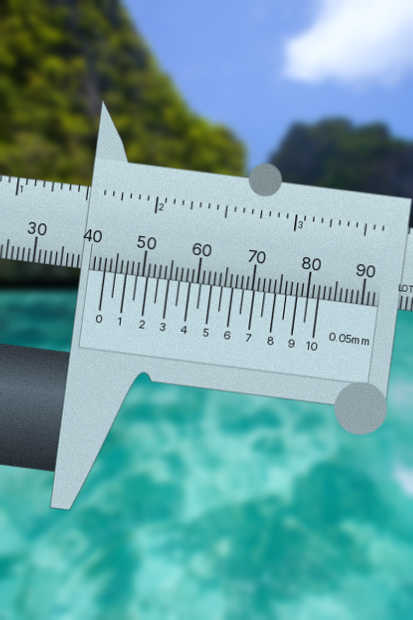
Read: 43.0 (mm)
